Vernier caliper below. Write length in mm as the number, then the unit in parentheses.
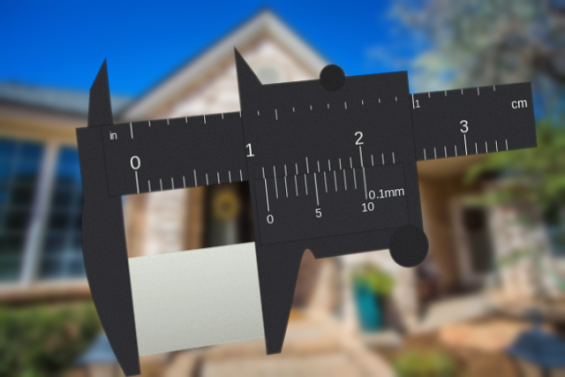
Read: 11.1 (mm)
